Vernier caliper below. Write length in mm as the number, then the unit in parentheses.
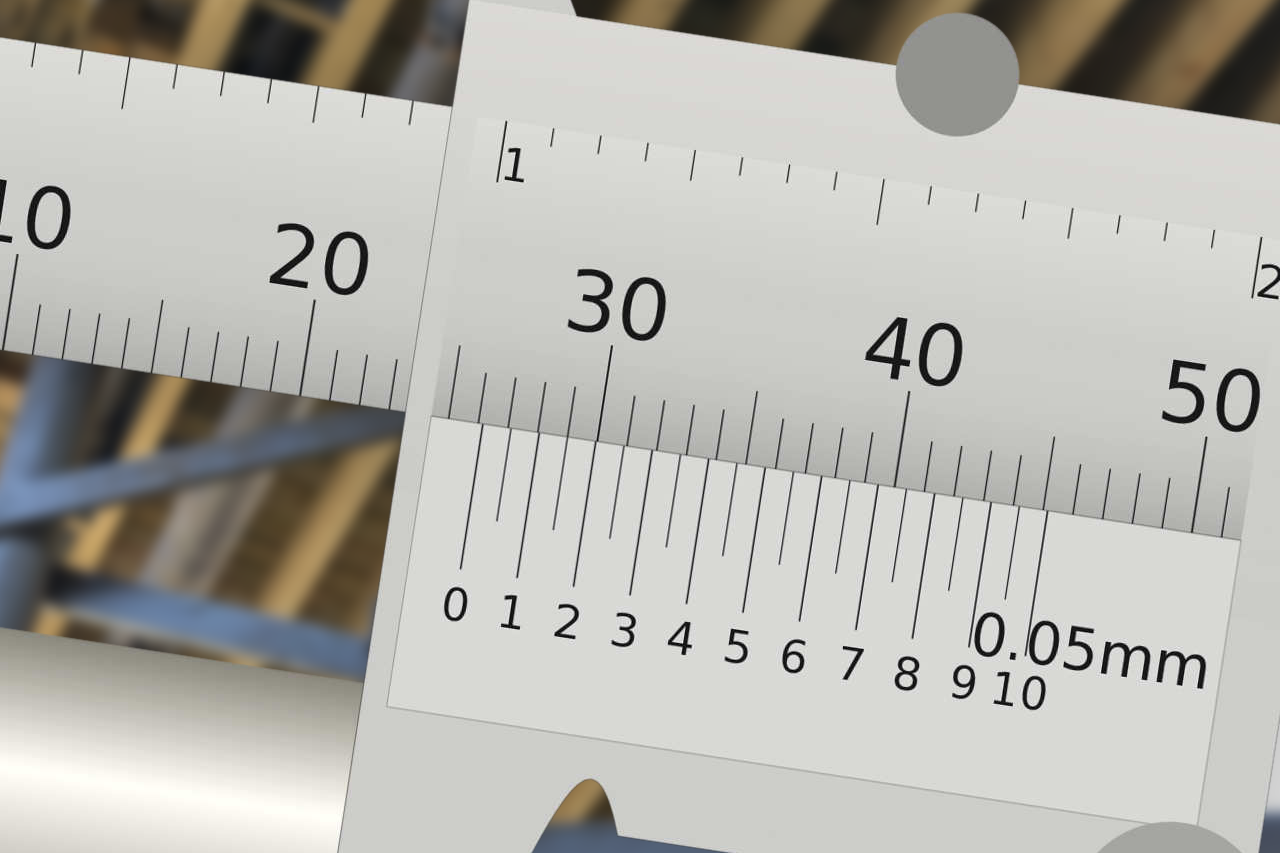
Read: 26.15 (mm)
